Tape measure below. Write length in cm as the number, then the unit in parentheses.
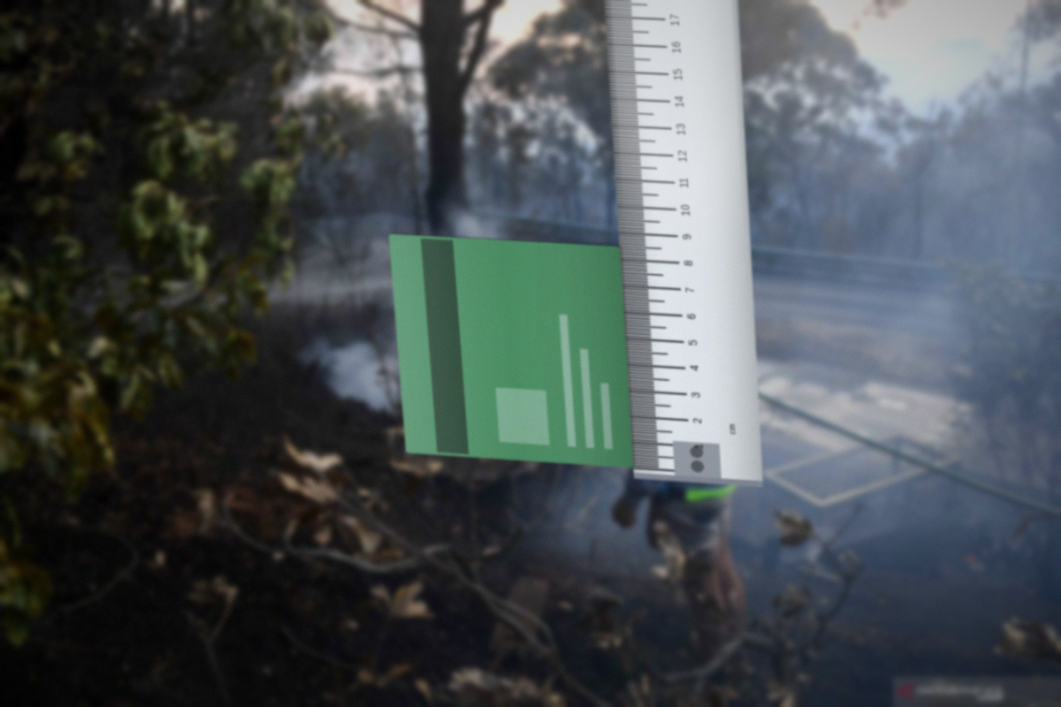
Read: 8.5 (cm)
